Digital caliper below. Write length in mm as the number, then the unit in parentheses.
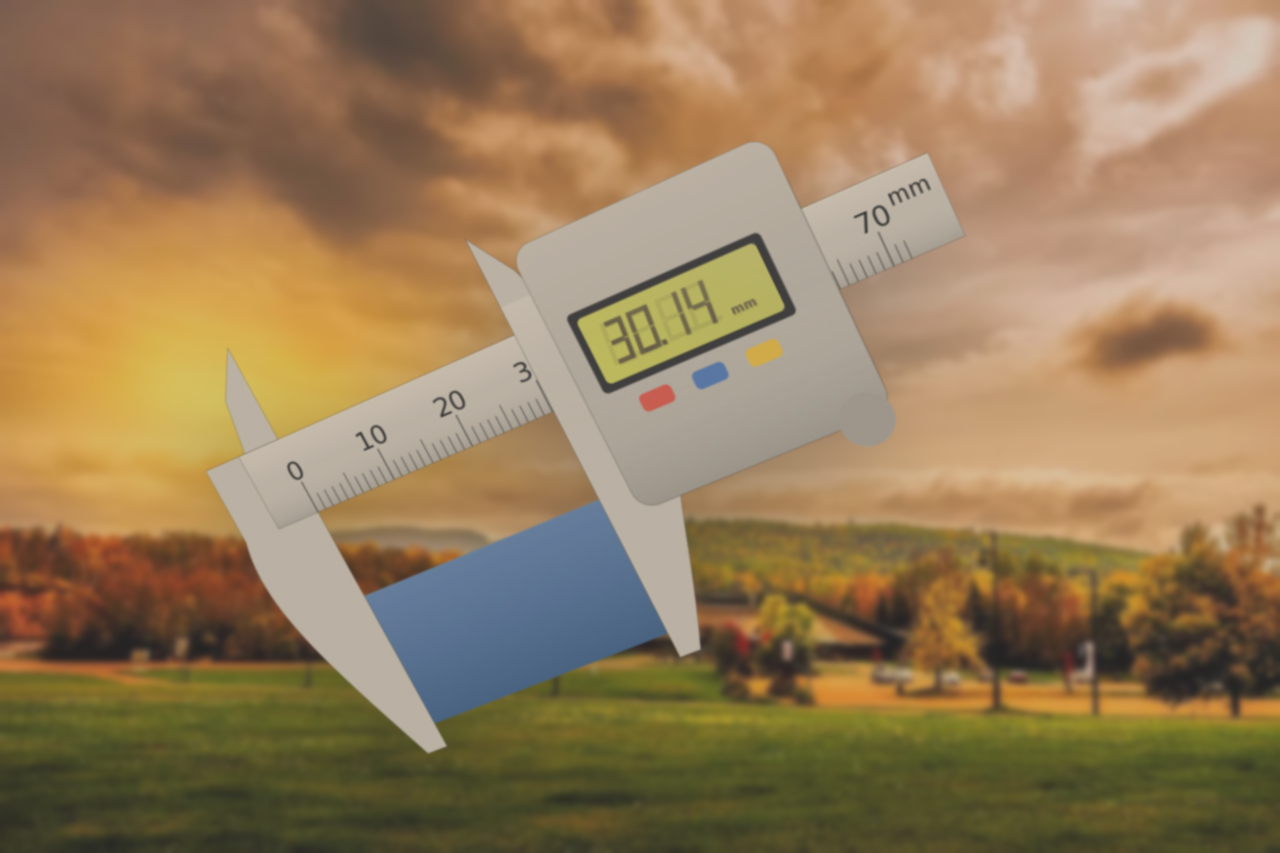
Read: 30.14 (mm)
